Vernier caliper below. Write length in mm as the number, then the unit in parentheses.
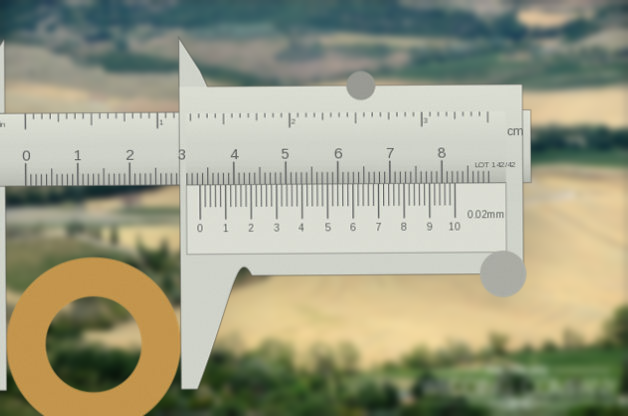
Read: 33.5 (mm)
